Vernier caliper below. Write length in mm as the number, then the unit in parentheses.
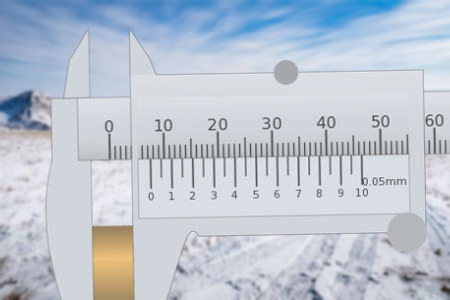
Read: 7.5 (mm)
